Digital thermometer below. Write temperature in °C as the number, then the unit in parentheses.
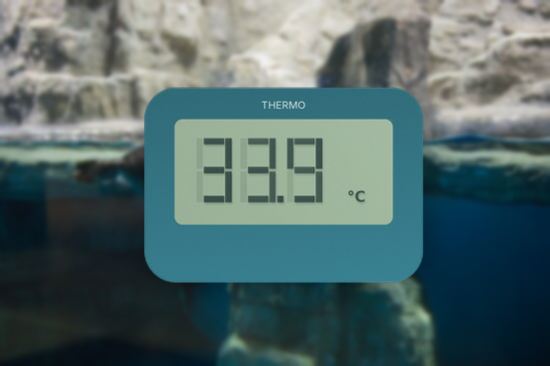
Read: 33.9 (°C)
